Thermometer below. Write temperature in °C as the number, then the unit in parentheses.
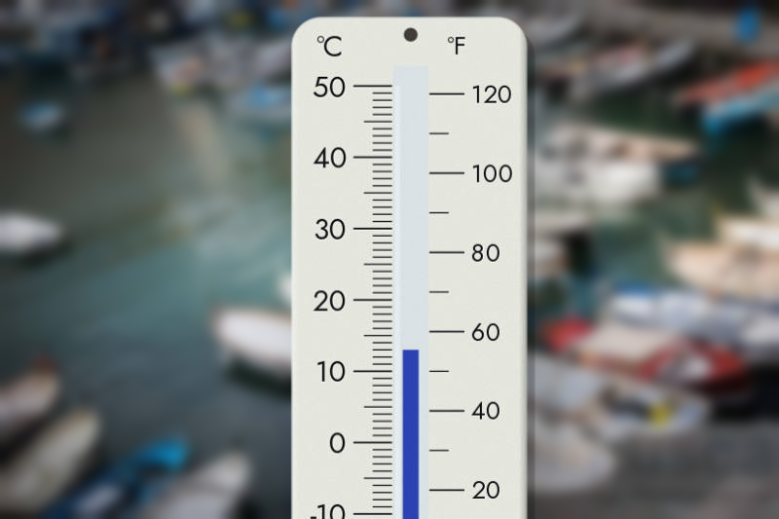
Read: 13 (°C)
